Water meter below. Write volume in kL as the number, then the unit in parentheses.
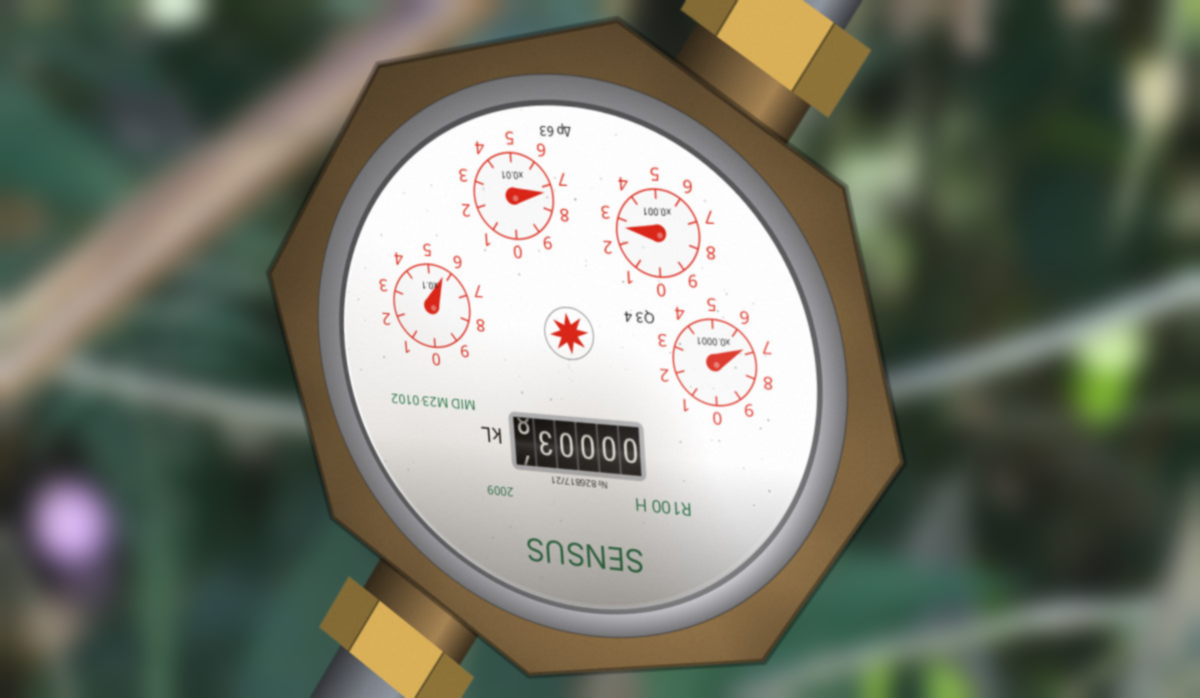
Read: 37.5726 (kL)
